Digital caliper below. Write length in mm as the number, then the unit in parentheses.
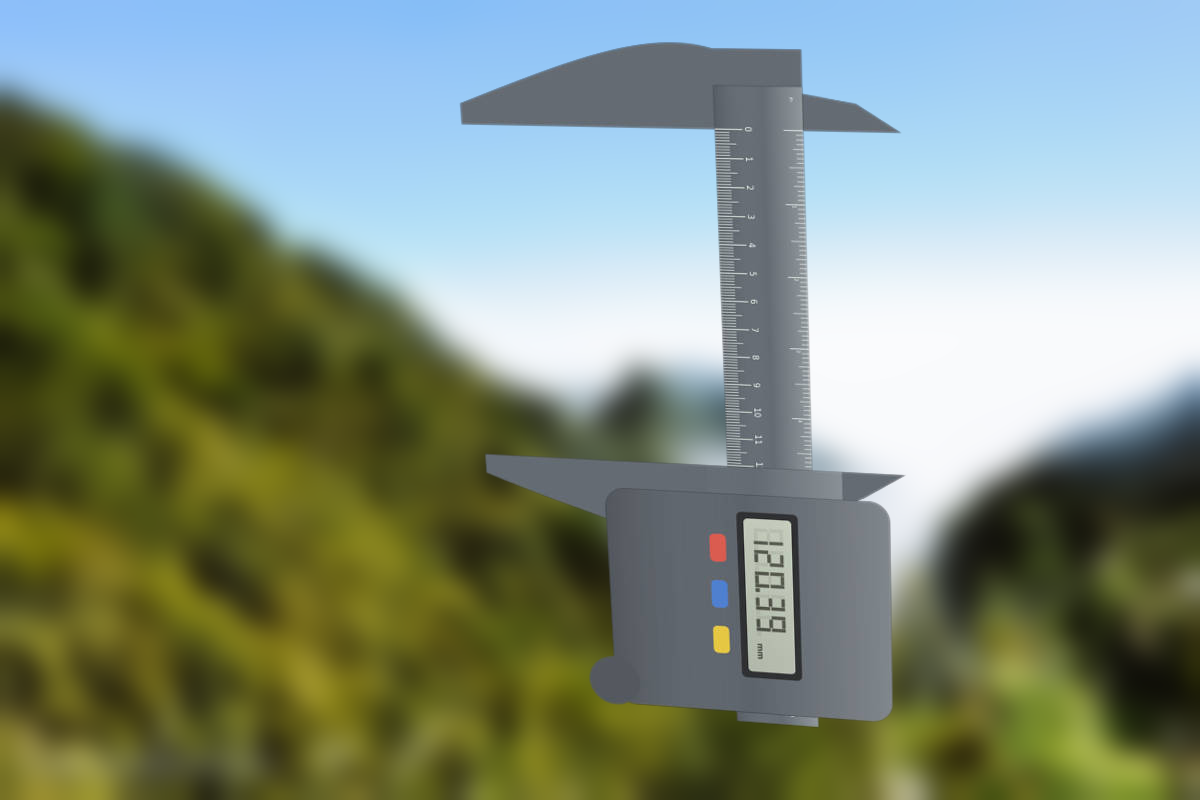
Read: 120.39 (mm)
